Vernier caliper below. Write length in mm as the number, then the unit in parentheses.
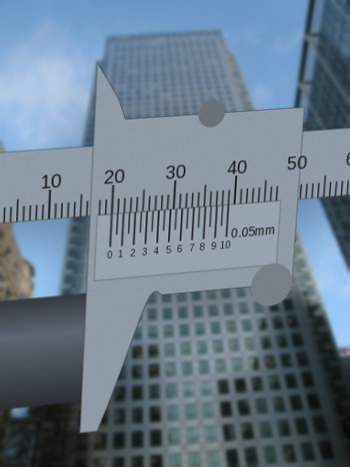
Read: 20.0 (mm)
